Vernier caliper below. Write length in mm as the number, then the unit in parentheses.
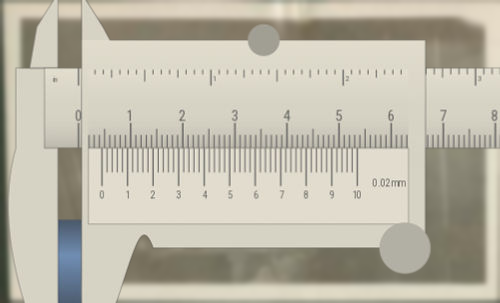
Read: 4.5 (mm)
